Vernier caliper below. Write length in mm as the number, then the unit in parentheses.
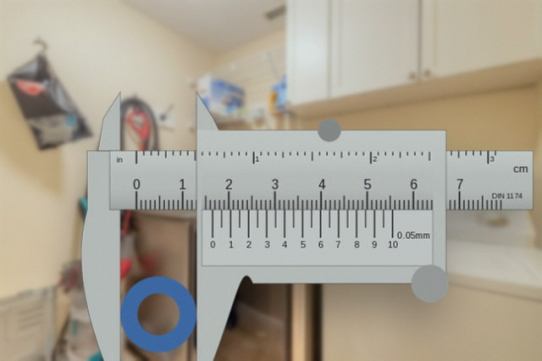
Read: 16.5 (mm)
